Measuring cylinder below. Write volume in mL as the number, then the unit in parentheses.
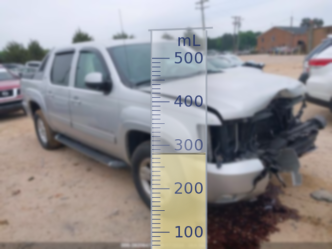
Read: 280 (mL)
